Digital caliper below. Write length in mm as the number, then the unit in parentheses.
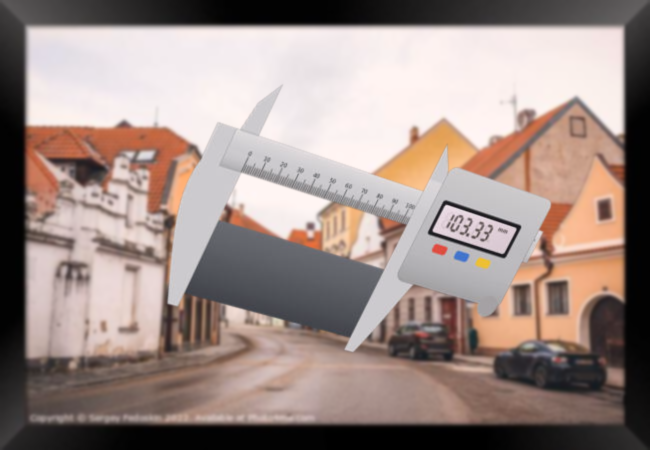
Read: 103.33 (mm)
